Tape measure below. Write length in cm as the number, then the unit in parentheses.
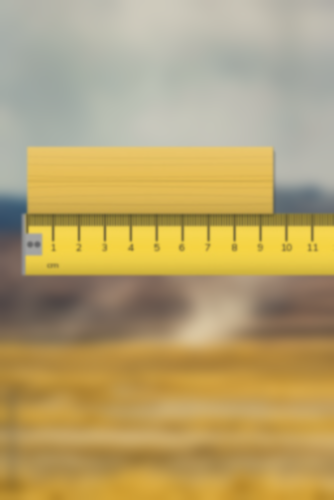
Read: 9.5 (cm)
